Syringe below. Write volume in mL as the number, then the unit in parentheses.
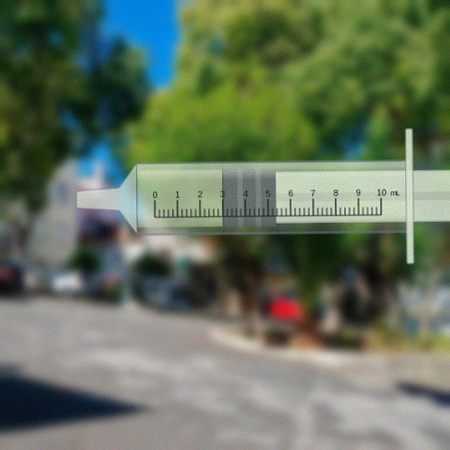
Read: 3 (mL)
